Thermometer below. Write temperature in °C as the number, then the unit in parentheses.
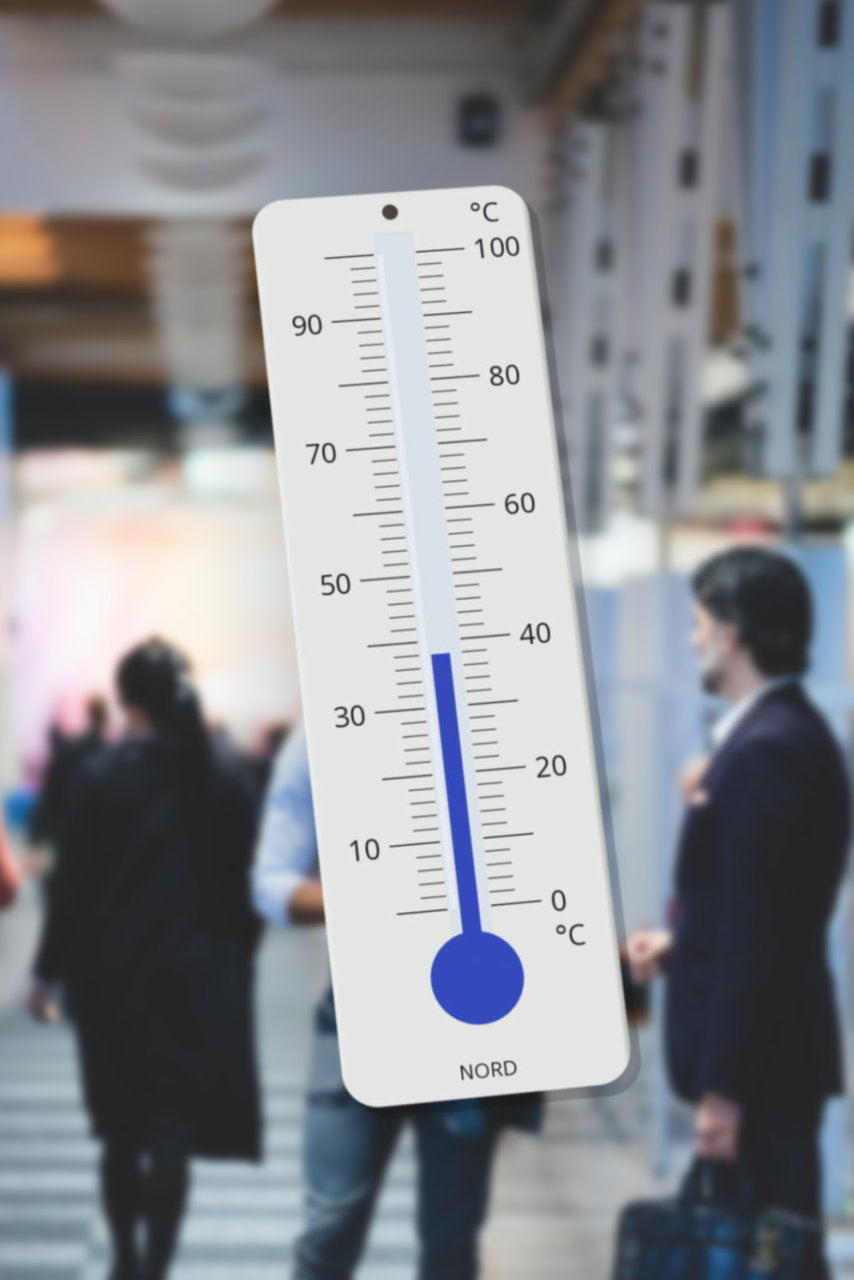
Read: 38 (°C)
